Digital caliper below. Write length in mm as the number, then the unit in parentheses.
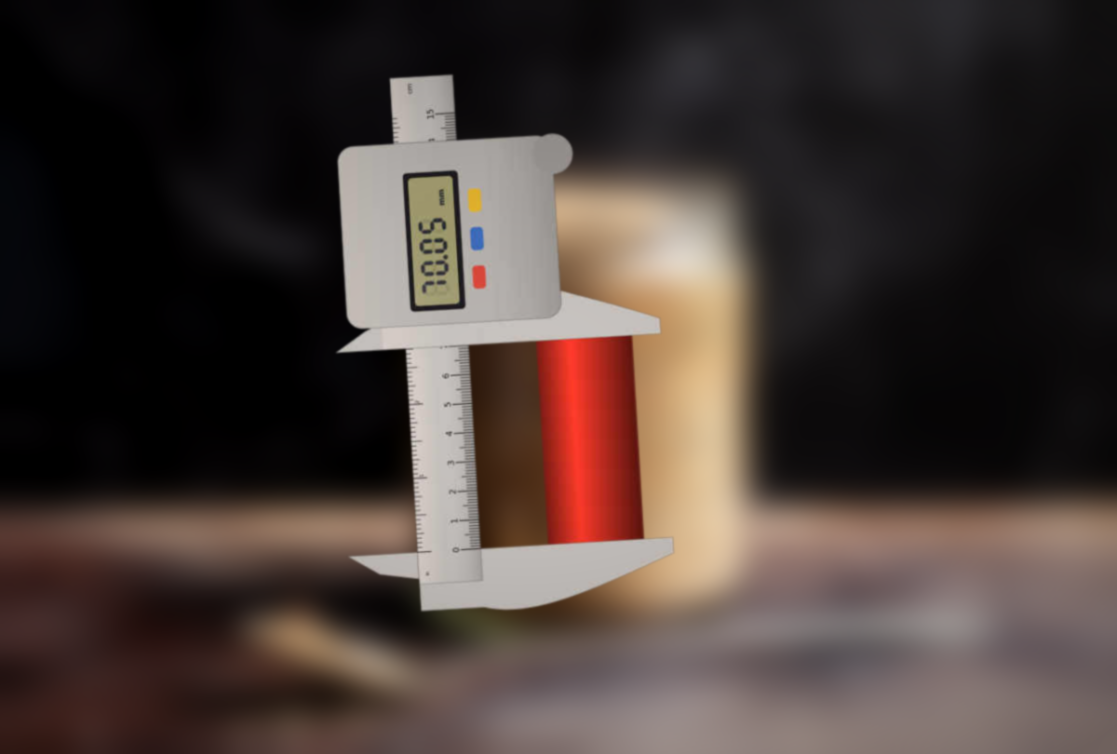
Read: 70.05 (mm)
